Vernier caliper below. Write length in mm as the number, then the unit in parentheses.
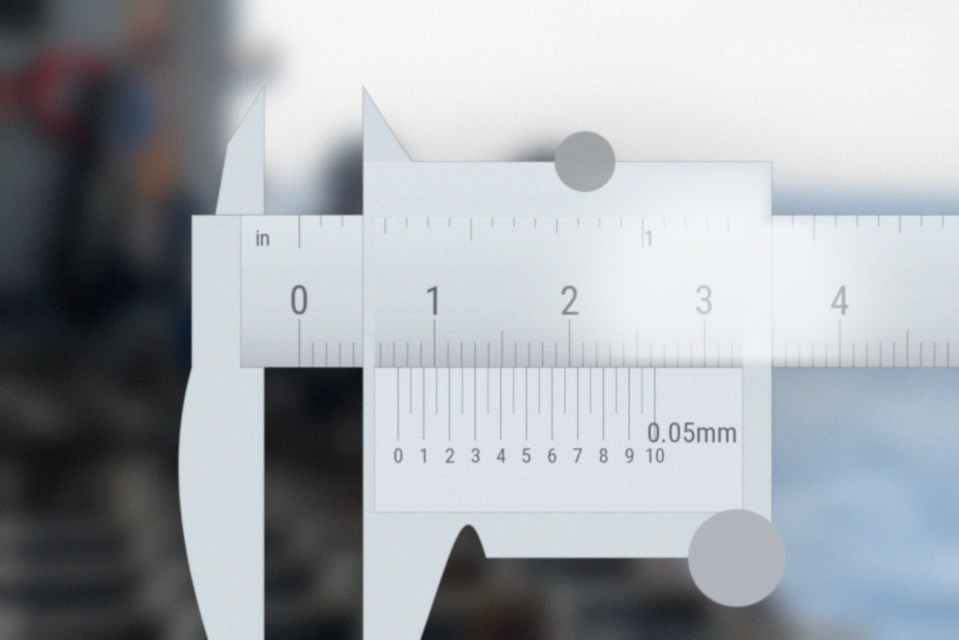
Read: 7.3 (mm)
